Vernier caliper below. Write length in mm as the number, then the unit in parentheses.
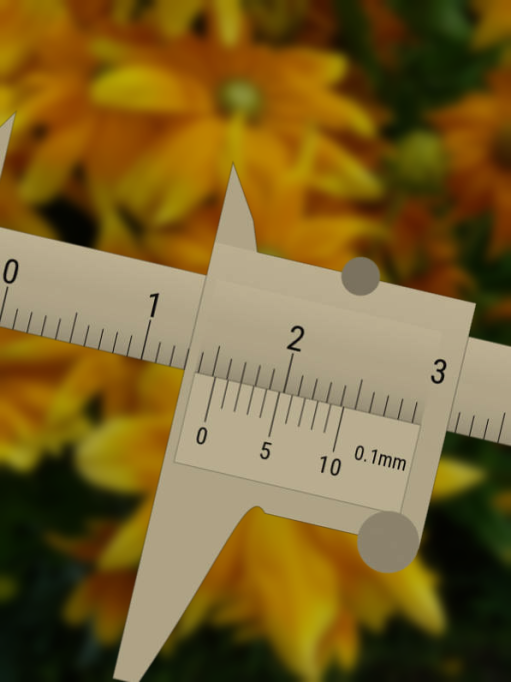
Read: 15.2 (mm)
